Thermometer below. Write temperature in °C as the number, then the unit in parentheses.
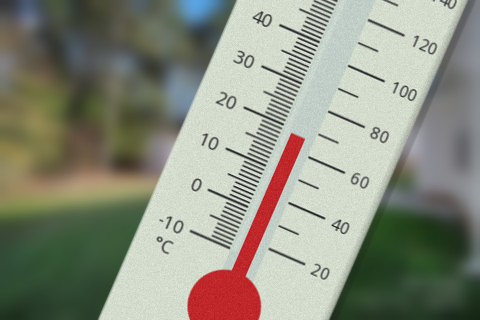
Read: 19 (°C)
